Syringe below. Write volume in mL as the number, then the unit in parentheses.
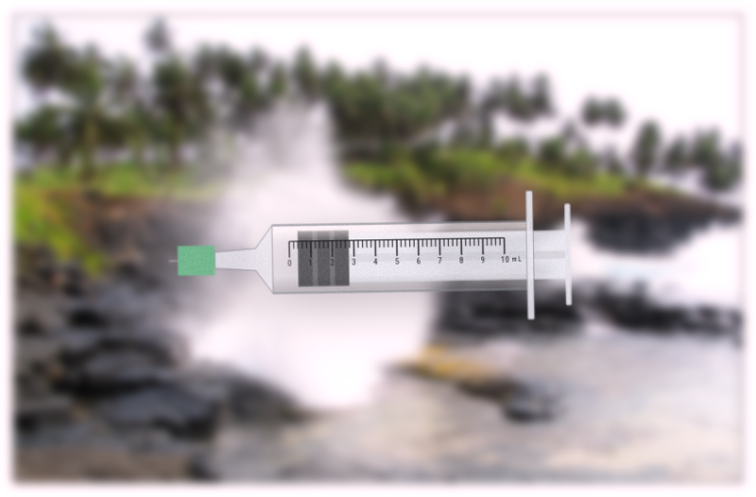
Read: 0.4 (mL)
